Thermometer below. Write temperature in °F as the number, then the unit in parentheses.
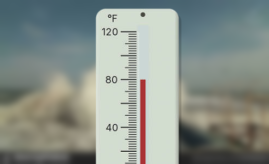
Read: 80 (°F)
